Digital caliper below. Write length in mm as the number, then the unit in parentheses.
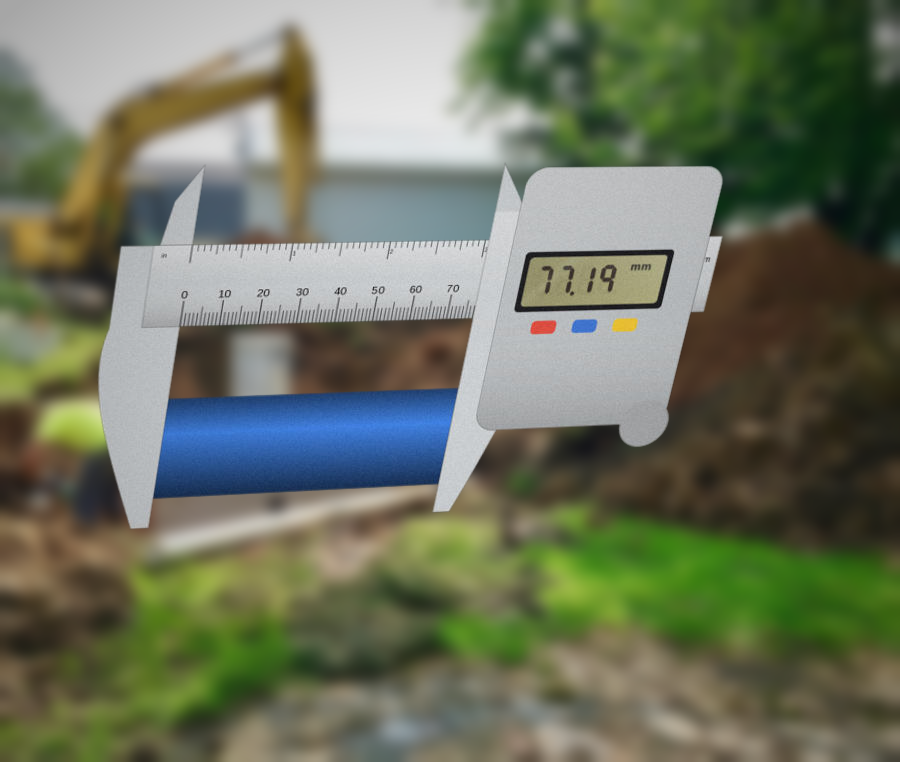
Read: 77.19 (mm)
